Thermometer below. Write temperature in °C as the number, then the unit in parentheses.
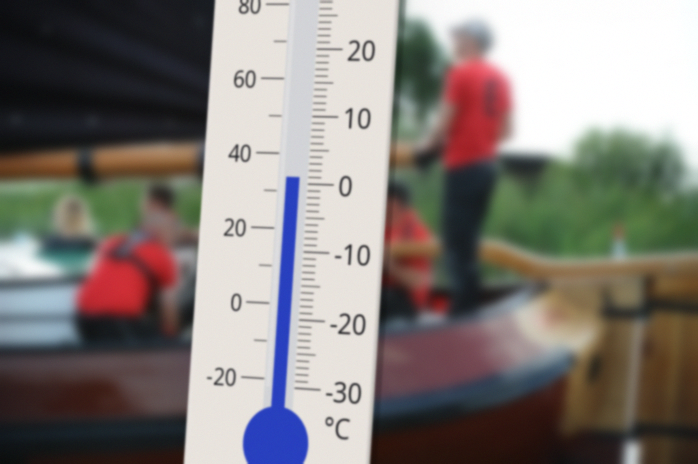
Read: 1 (°C)
